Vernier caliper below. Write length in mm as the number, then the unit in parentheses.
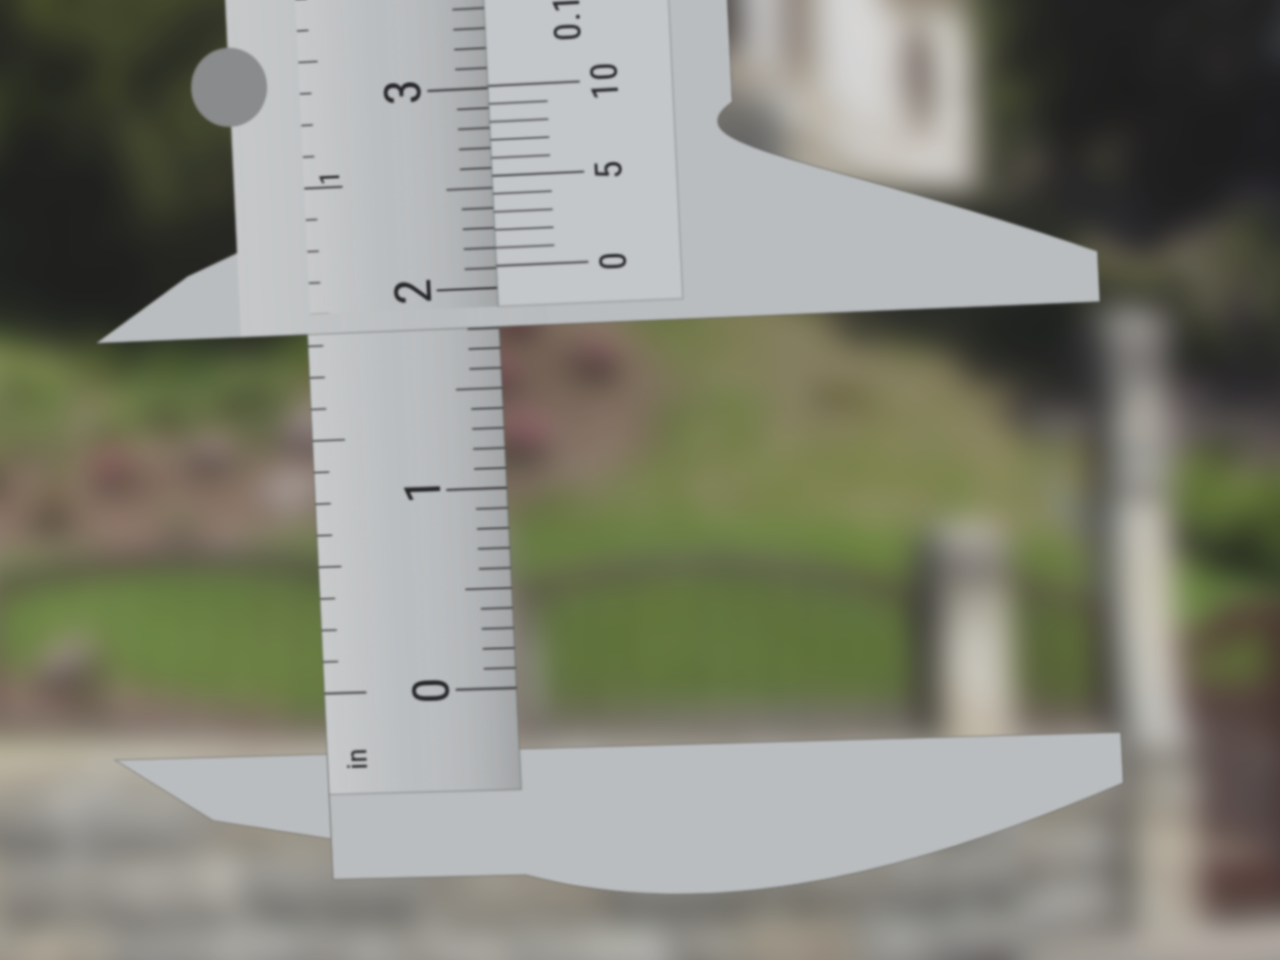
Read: 21.1 (mm)
